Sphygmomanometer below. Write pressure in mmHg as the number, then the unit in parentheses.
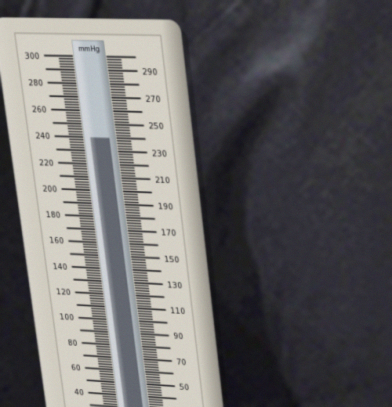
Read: 240 (mmHg)
